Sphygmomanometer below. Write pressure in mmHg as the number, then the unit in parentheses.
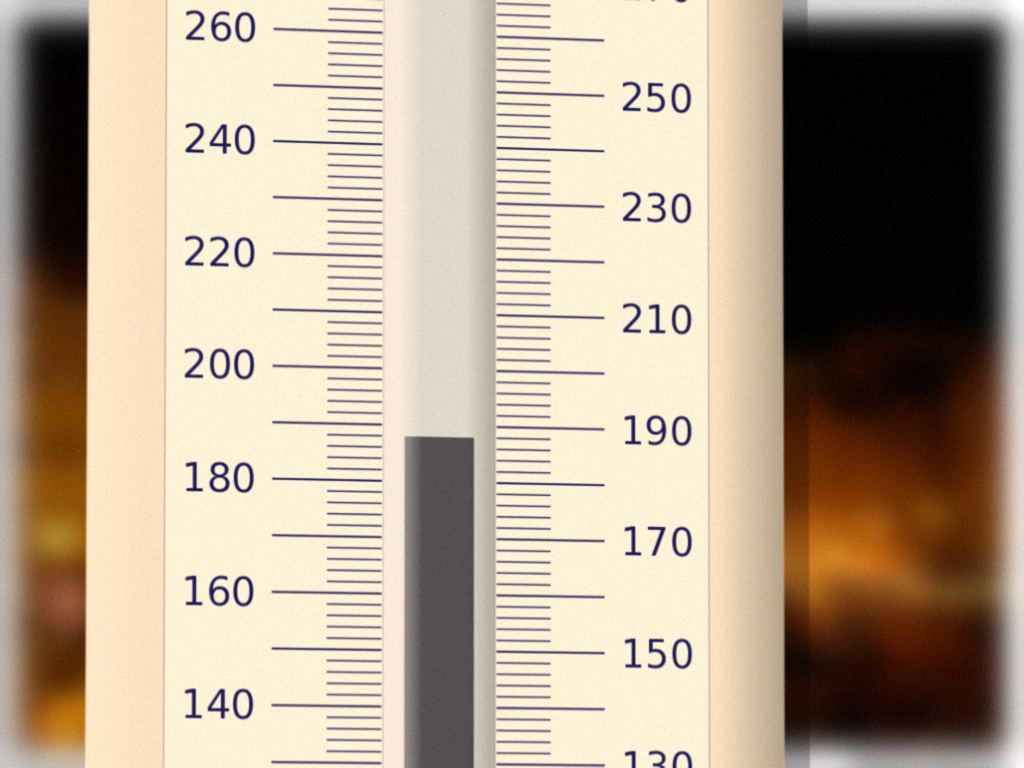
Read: 188 (mmHg)
